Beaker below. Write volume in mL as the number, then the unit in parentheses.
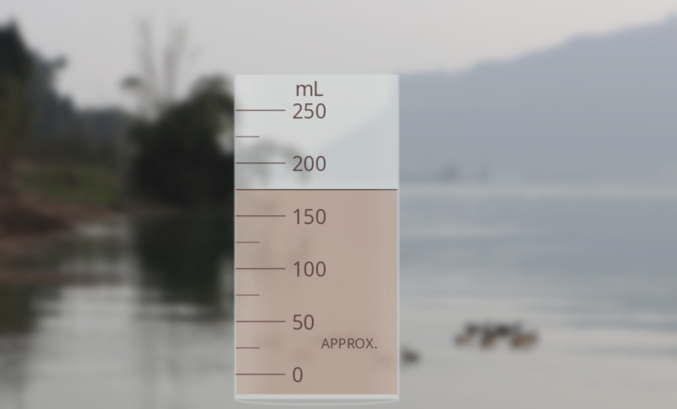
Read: 175 (mL)
